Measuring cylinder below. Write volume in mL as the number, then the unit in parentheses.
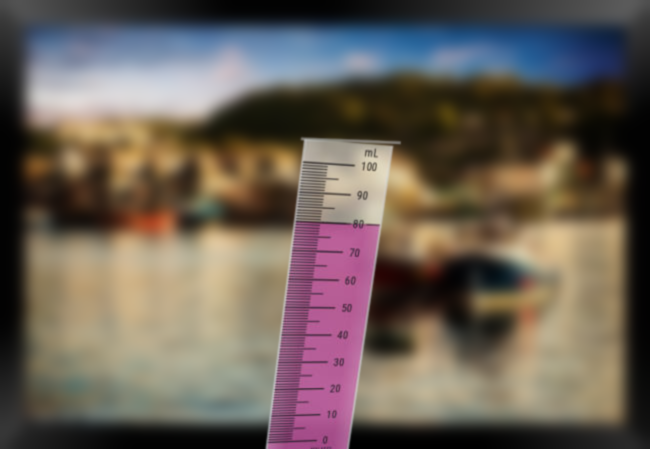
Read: 80 (mL)
